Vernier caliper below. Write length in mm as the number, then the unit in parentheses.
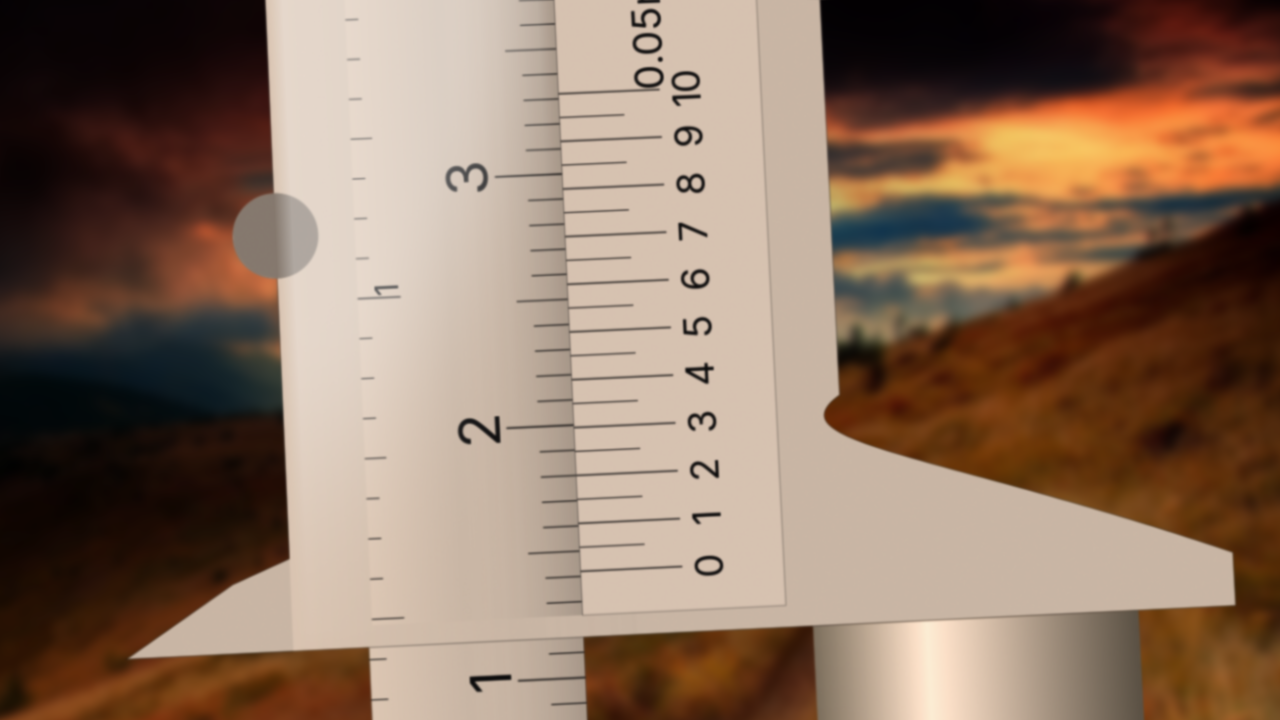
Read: 14.2 (mm)
